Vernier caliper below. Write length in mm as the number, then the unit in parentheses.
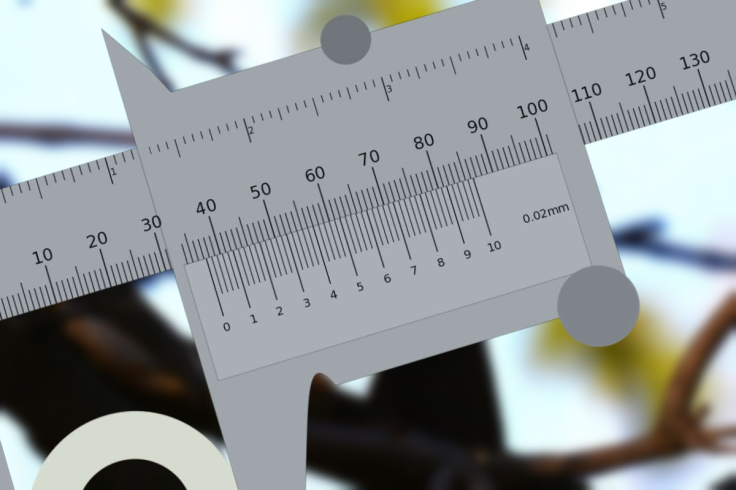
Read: 37.4 (mm)
